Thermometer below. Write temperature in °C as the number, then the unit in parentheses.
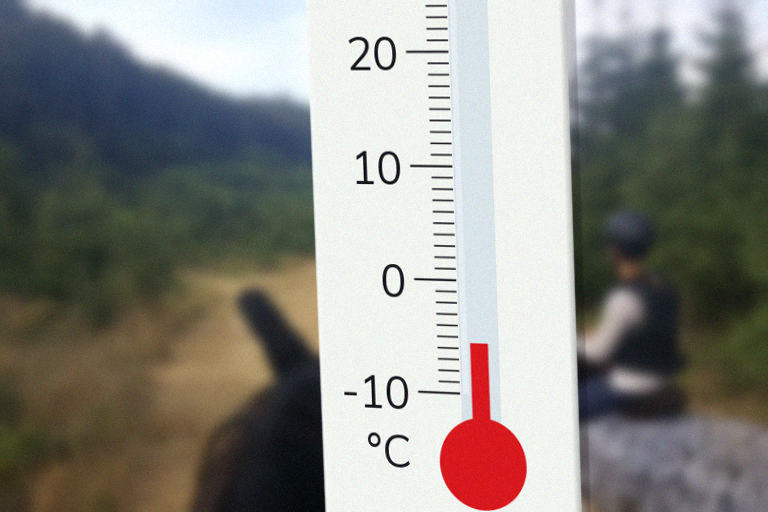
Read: -5.5 (°C)
